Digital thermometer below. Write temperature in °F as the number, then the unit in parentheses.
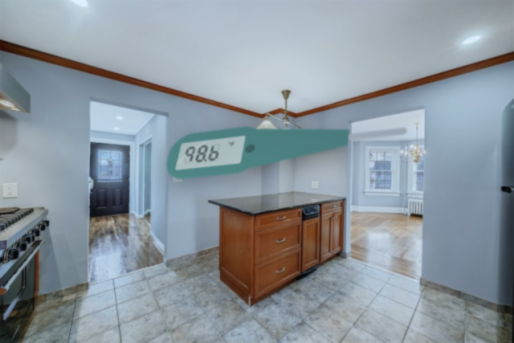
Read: 98.6 (°F)
